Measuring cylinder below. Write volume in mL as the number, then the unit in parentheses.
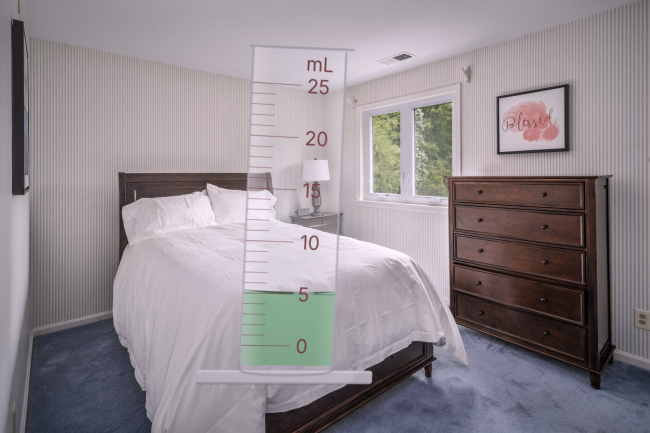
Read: 5 (mL)
